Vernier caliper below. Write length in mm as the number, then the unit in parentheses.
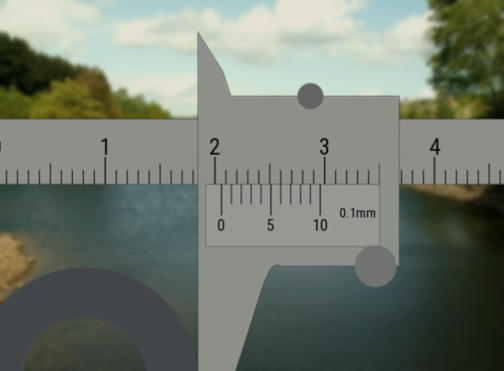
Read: 20.6 (mm)
